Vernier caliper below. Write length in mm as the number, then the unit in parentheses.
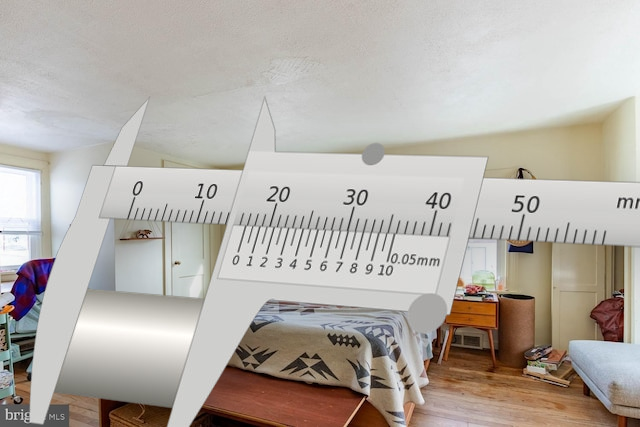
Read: 16.8 (mm)
